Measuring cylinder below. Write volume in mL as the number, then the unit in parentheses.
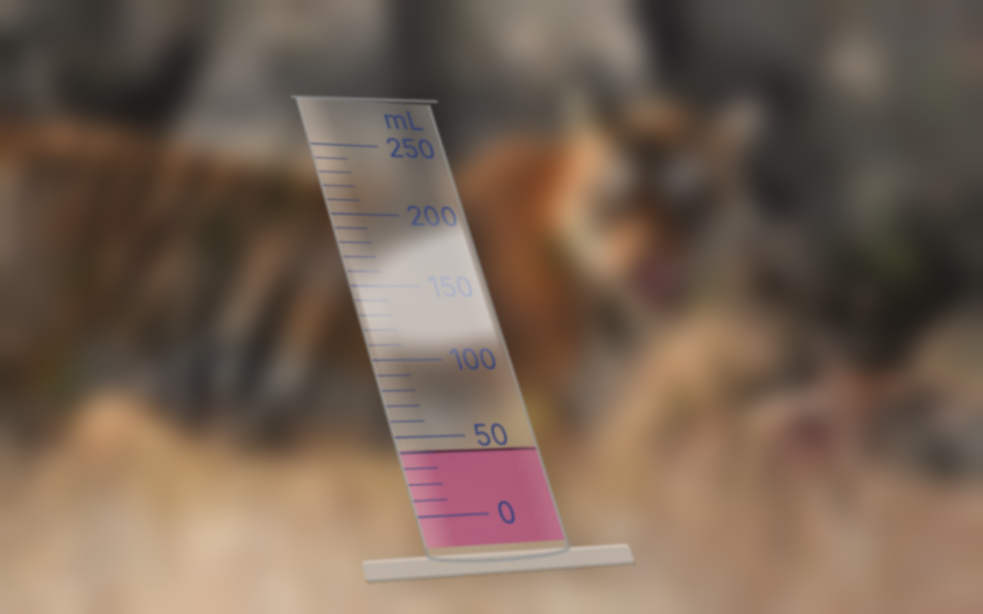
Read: 40 (mL)
